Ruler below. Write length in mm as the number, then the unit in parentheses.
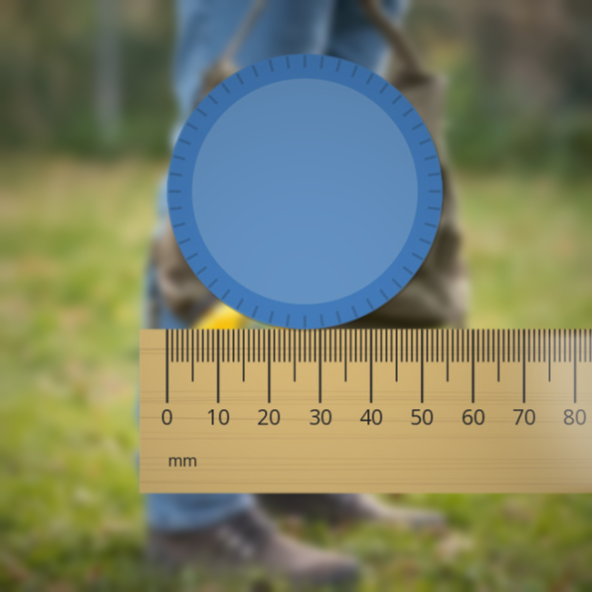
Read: 54 (mm)
